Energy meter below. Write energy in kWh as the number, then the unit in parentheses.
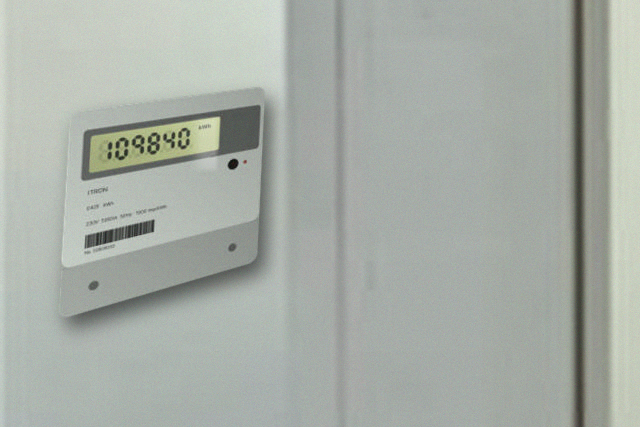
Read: 109840 (kWh)
